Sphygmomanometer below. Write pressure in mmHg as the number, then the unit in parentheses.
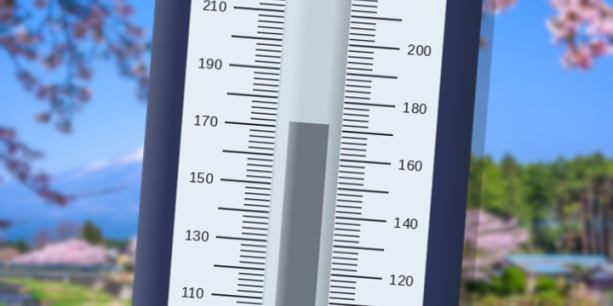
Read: 172 (mmHg)
